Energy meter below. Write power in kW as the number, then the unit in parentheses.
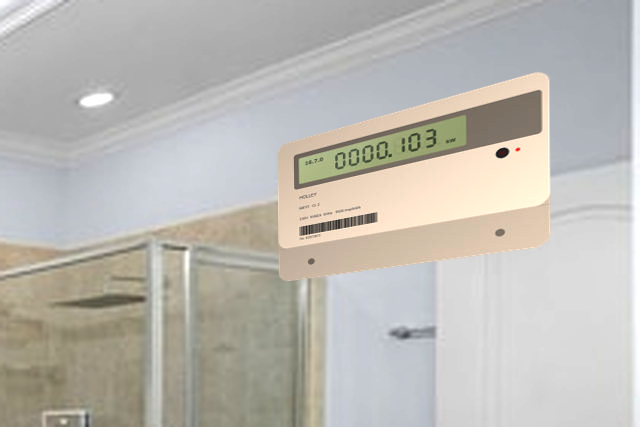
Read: 0.103 (kW)
